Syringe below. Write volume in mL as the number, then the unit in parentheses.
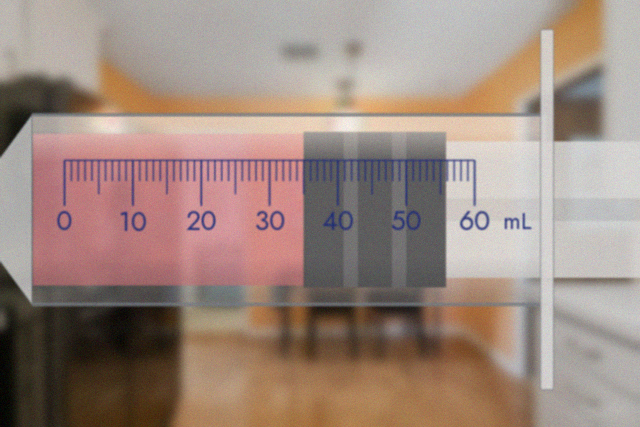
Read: 35 (mL)
